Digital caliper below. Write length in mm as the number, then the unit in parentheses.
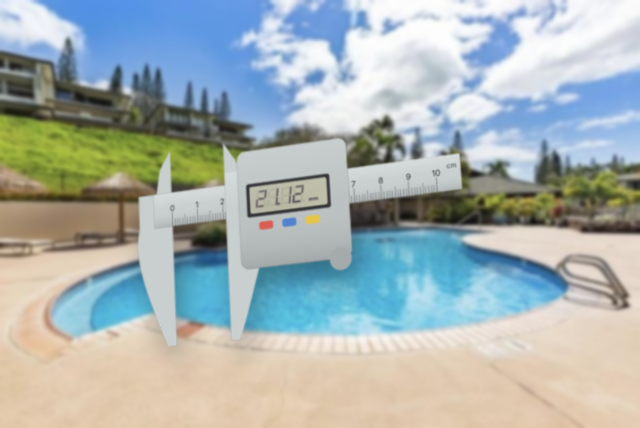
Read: 21.12 (mm)
